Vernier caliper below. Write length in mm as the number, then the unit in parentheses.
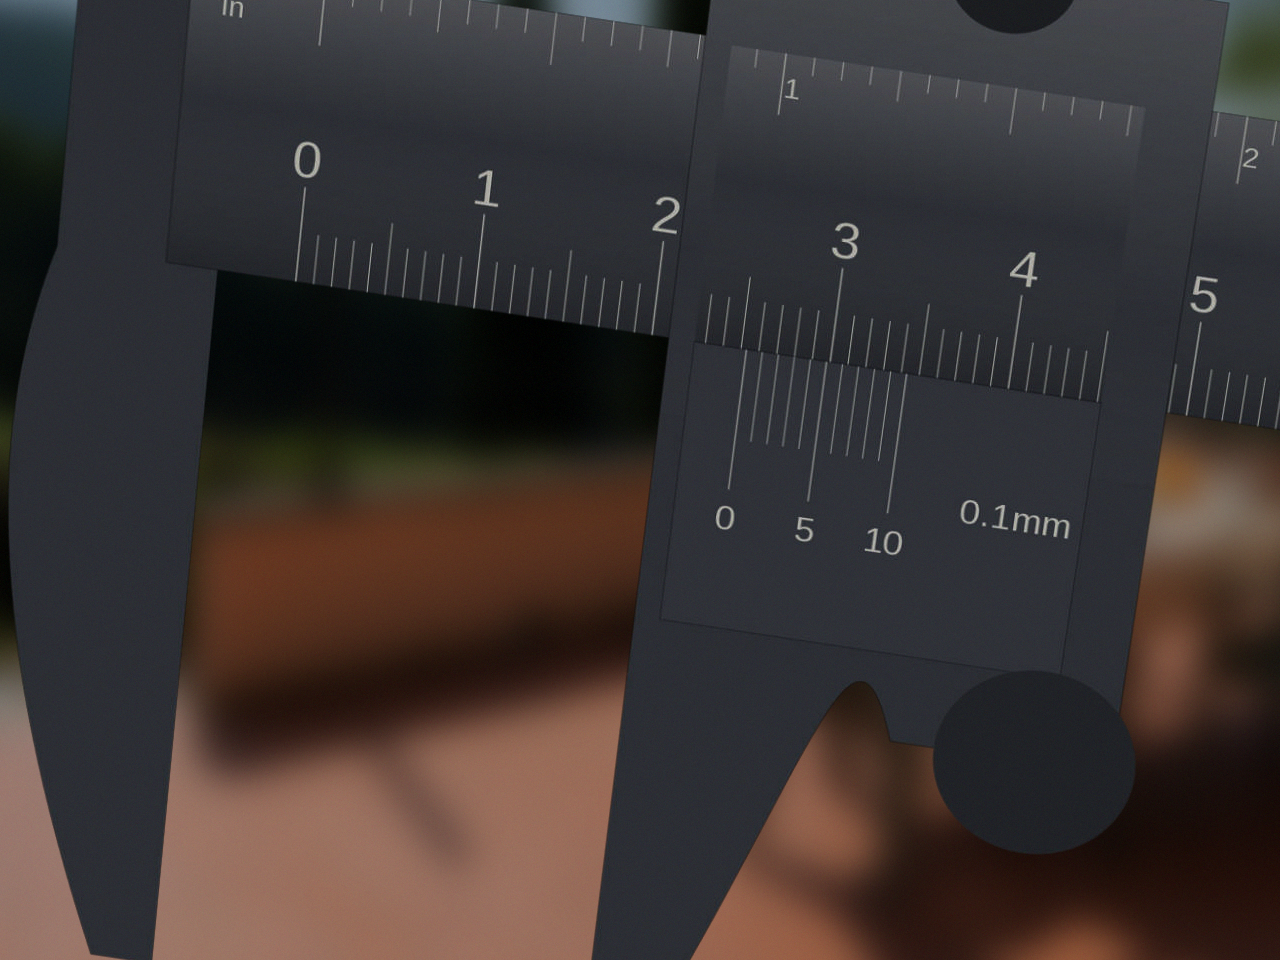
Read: 25.3 (mm)
